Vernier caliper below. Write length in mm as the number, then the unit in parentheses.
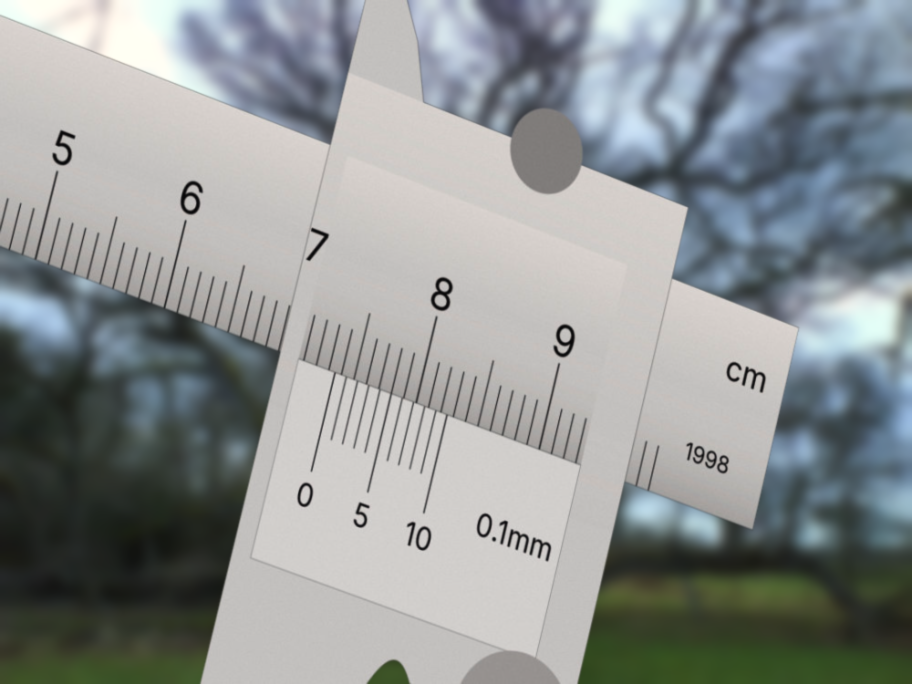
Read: 73.5 (mm)
